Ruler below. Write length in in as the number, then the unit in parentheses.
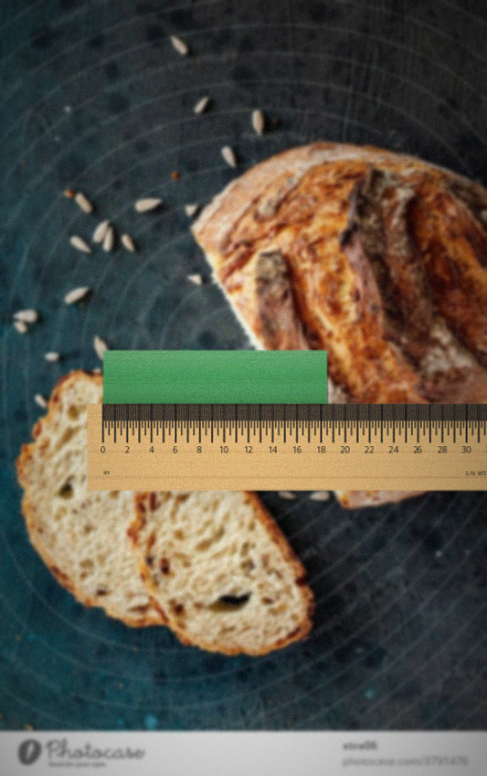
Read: 18.5 (in)
